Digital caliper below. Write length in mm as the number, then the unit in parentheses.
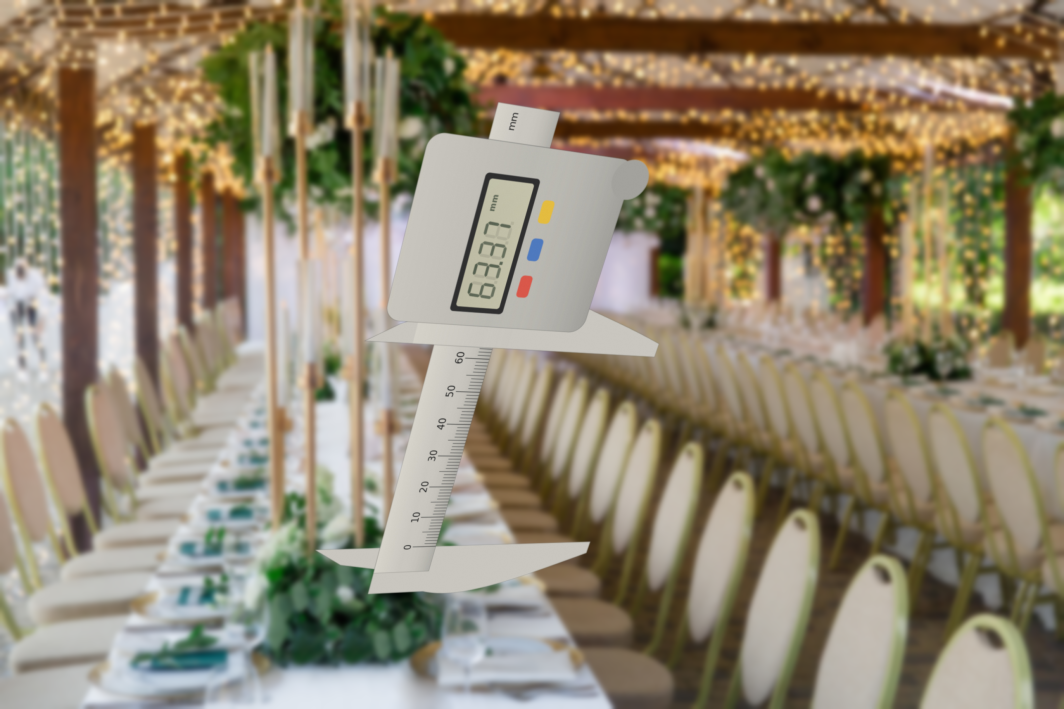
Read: 63.37 (mm)
